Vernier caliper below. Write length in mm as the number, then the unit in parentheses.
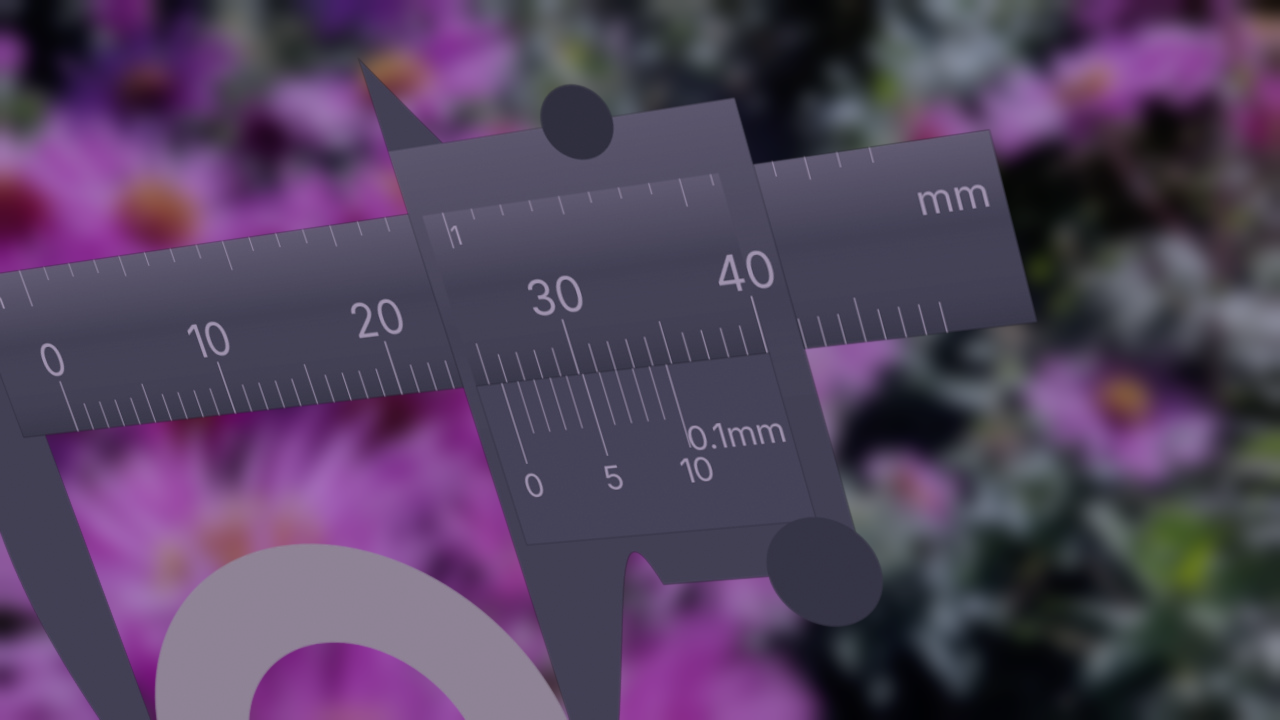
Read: 25.7 (mm)
